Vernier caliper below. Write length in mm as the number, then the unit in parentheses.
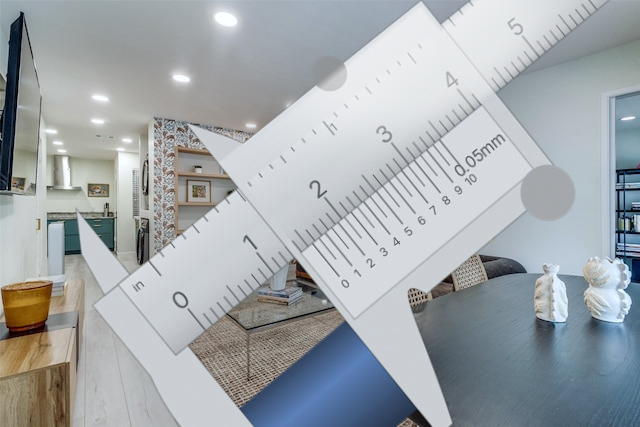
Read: 15.6 (mm)
